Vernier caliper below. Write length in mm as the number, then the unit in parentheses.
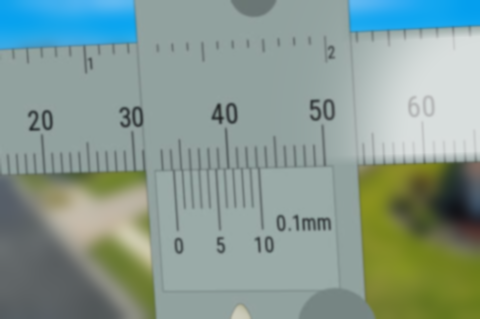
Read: 34.2 (mm)
